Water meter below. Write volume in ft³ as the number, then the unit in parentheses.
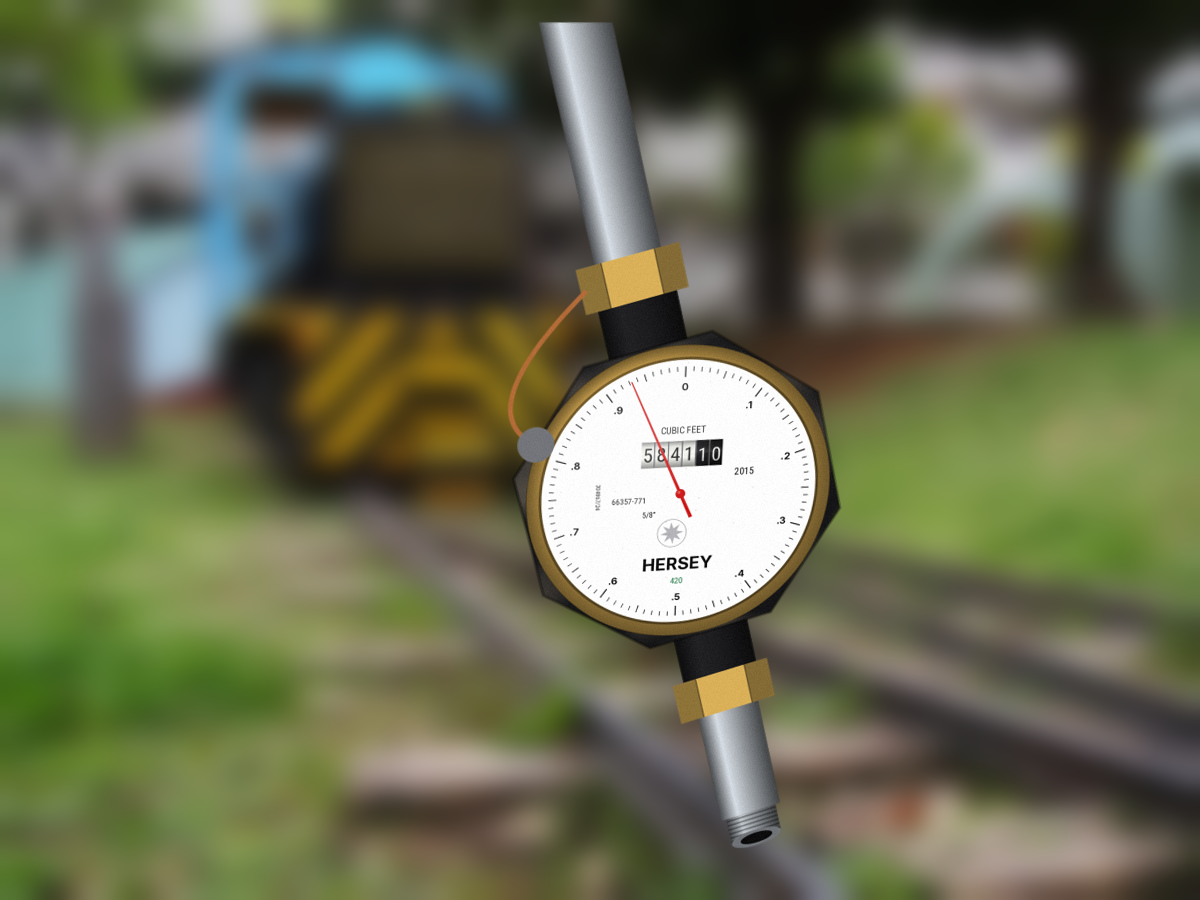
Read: 584109.93 (ft³)
